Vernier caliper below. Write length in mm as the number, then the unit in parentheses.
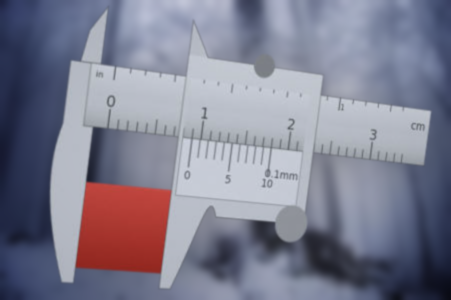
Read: 9.0 (mm)
